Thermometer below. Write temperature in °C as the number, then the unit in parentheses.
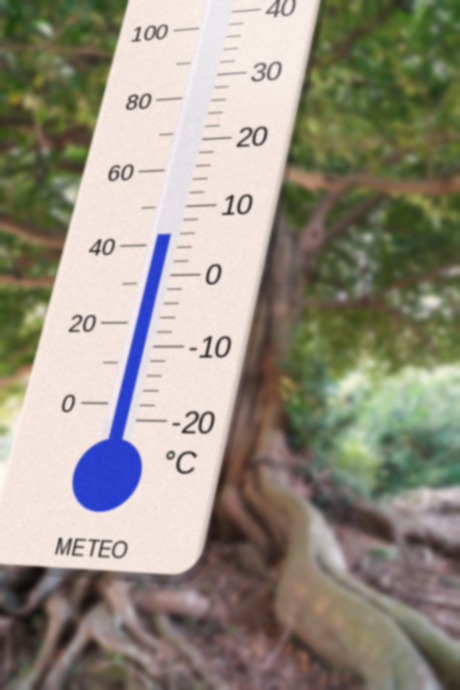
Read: 6 (°C)
